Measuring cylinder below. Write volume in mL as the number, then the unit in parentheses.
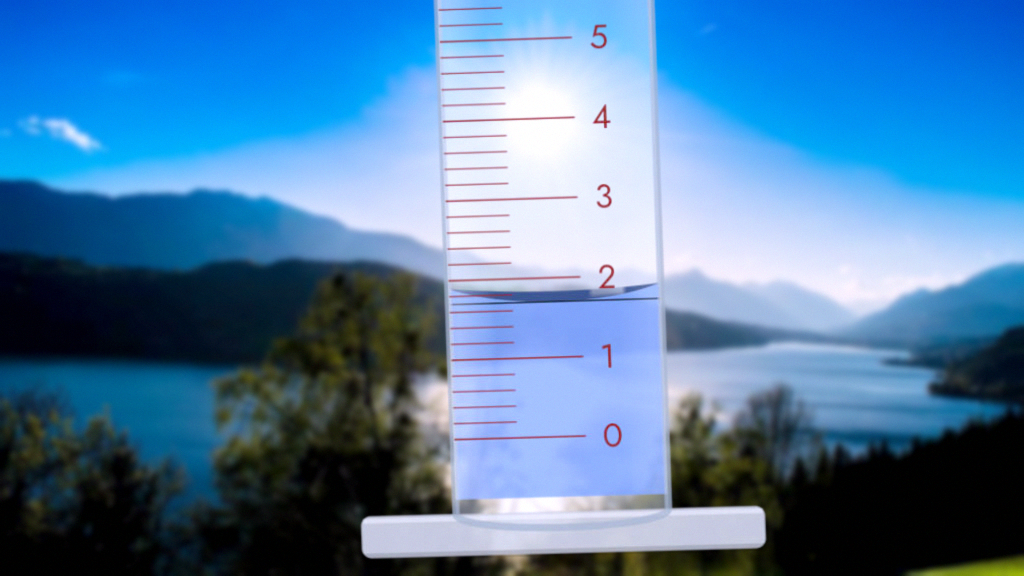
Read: 1.7 (mL)
